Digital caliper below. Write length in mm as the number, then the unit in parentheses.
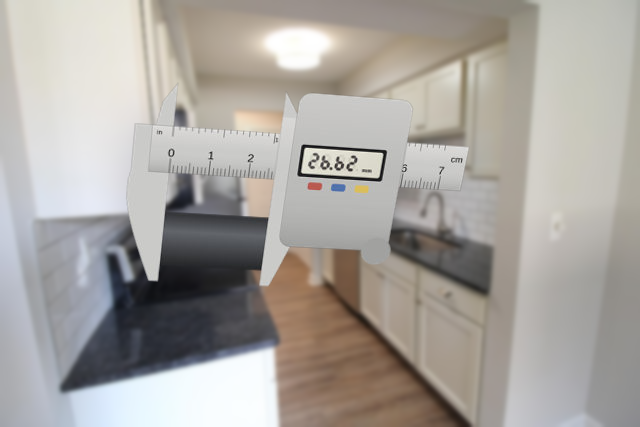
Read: 26.62 (mm)
